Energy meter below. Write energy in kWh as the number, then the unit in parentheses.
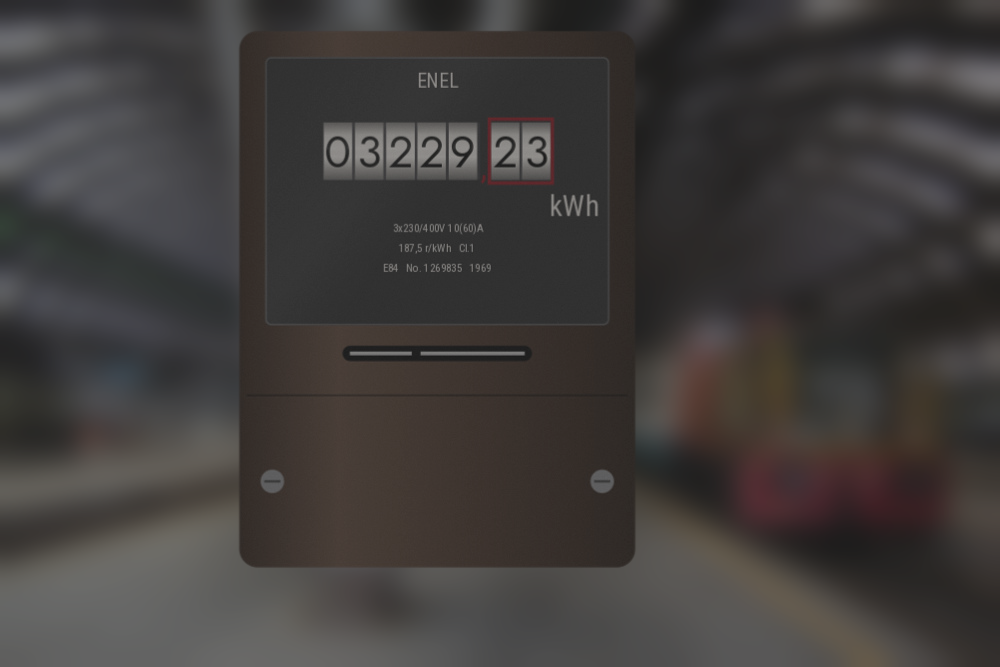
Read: 3229.23 (kWh)
